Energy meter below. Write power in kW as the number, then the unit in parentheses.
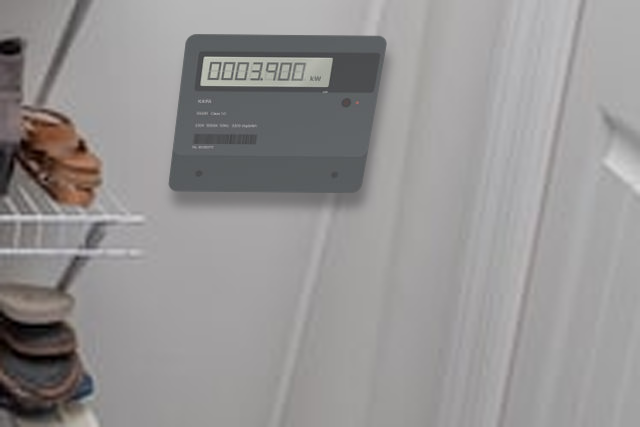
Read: 3.900 (kW)
